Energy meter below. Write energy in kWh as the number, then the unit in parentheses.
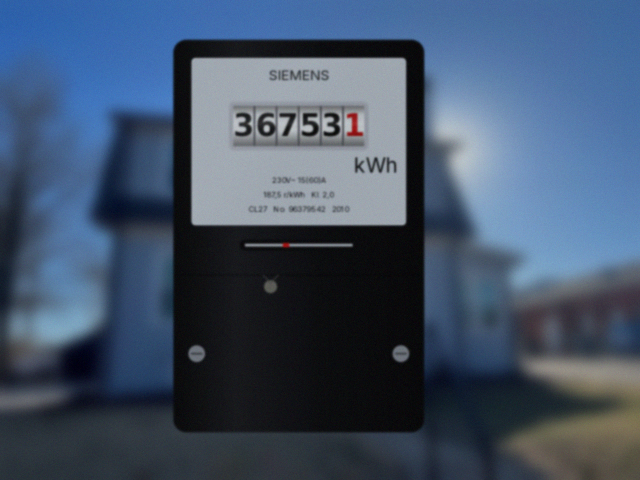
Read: 36753.1 (kWh)
